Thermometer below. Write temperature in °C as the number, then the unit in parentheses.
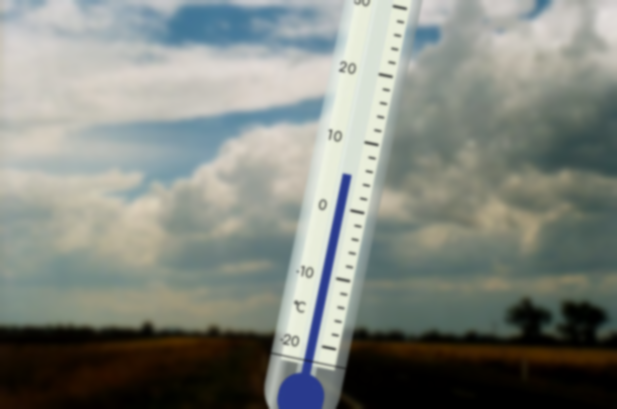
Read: 5 (°C)
